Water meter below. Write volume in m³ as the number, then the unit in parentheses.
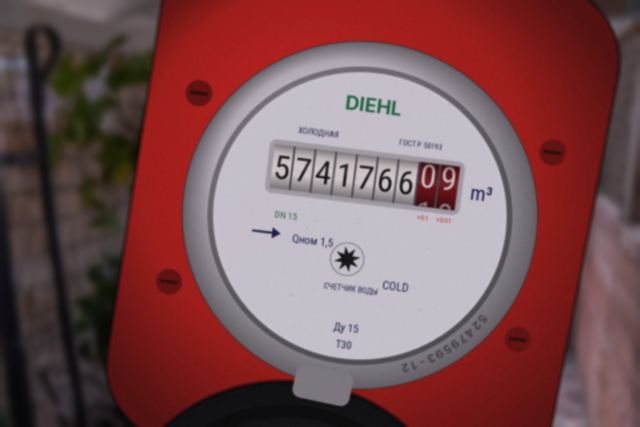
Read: 5741766.09 (m³)
